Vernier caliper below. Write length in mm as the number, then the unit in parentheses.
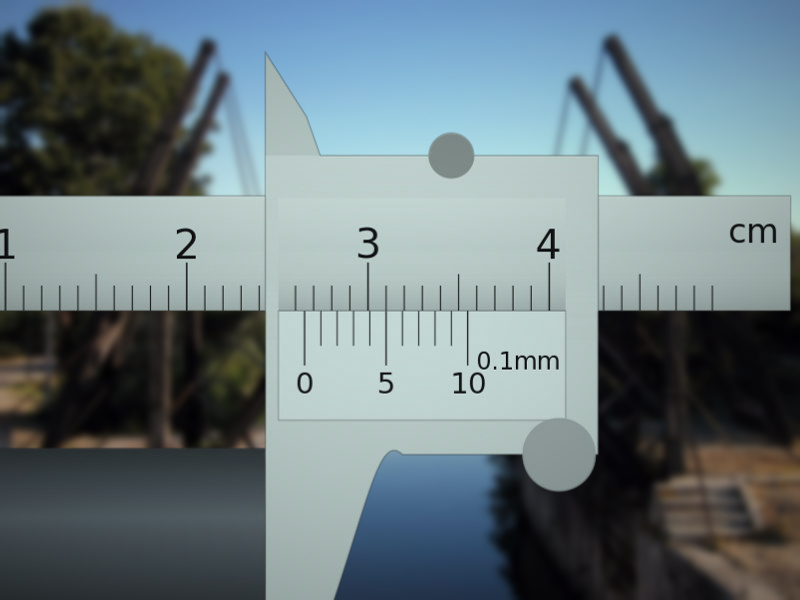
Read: 26.5 (mm)
